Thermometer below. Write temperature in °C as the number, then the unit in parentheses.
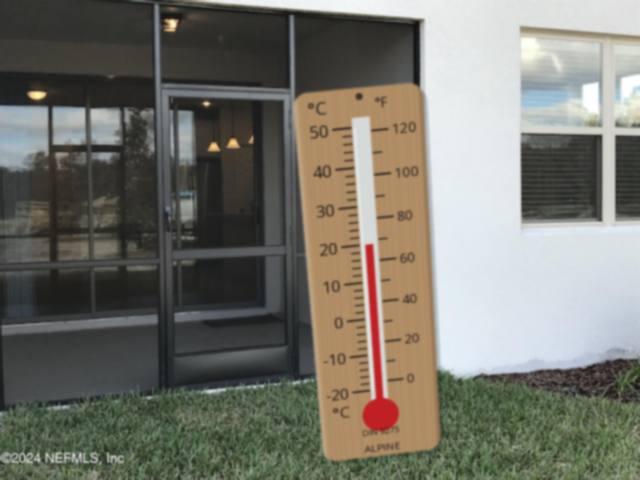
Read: 20 (°C)
